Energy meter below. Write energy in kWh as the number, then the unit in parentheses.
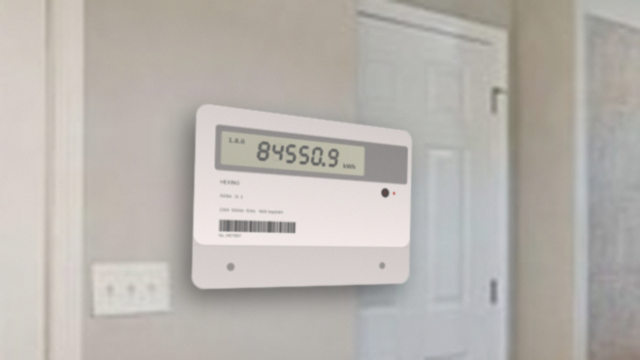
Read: 84550.9 (kWh)
